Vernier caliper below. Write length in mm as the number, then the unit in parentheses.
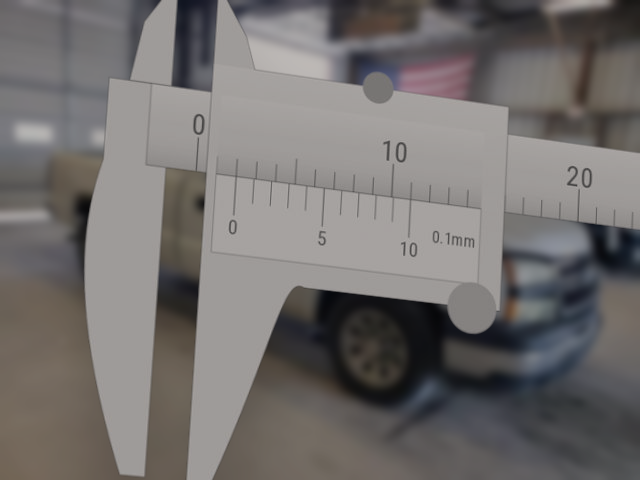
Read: 2.0 (mm)
